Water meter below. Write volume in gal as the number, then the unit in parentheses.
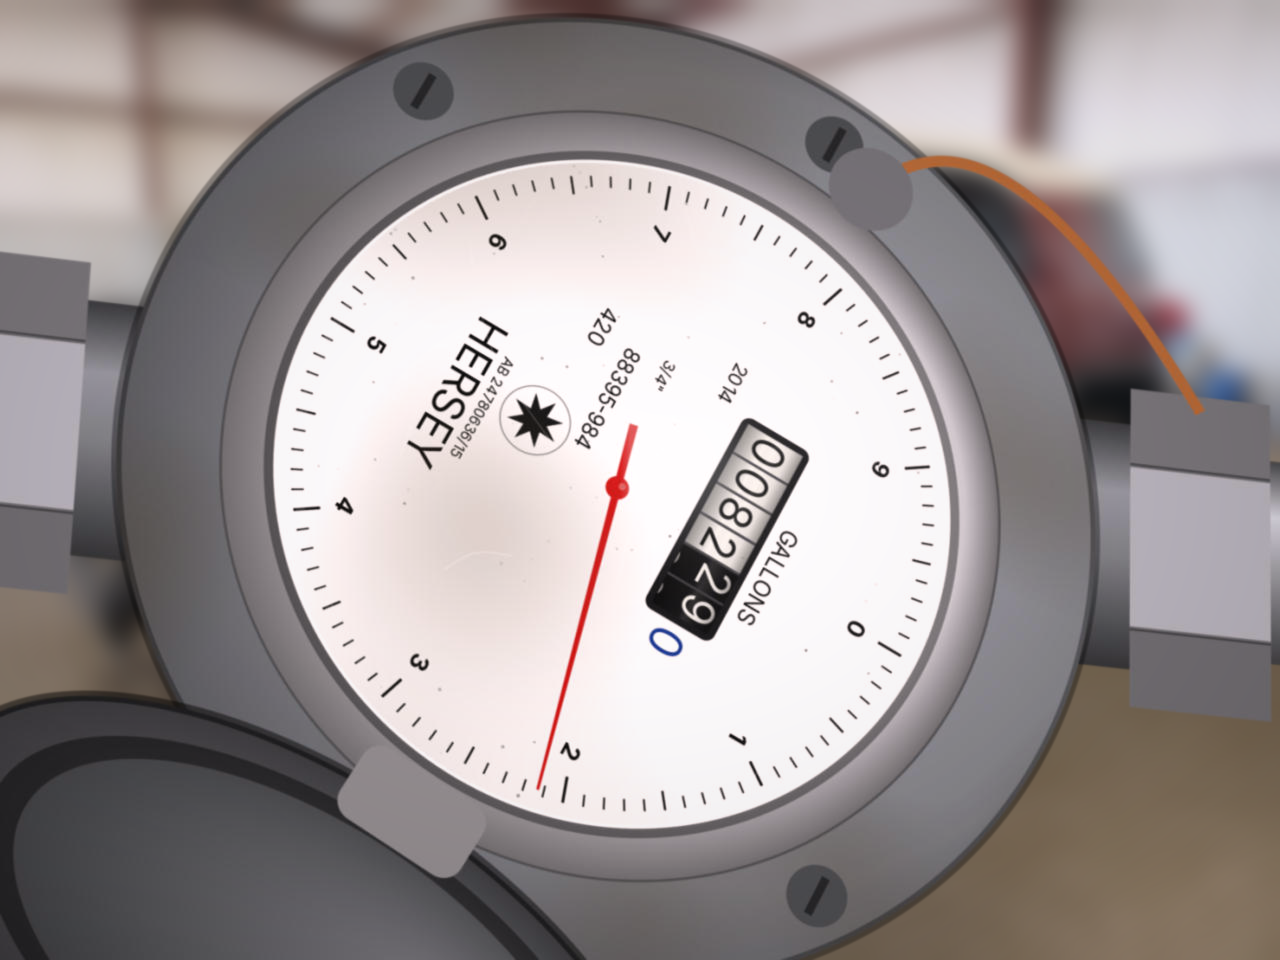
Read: 82292.1 (gal)
